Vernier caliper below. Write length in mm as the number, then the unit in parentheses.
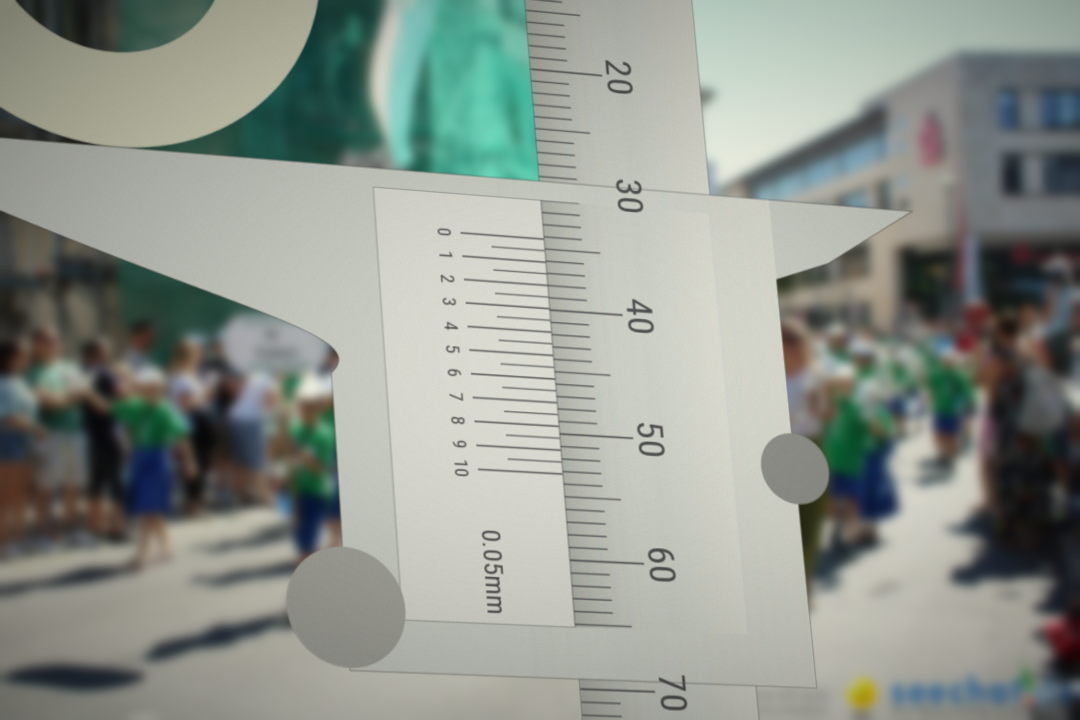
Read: 34.2 (mm)
